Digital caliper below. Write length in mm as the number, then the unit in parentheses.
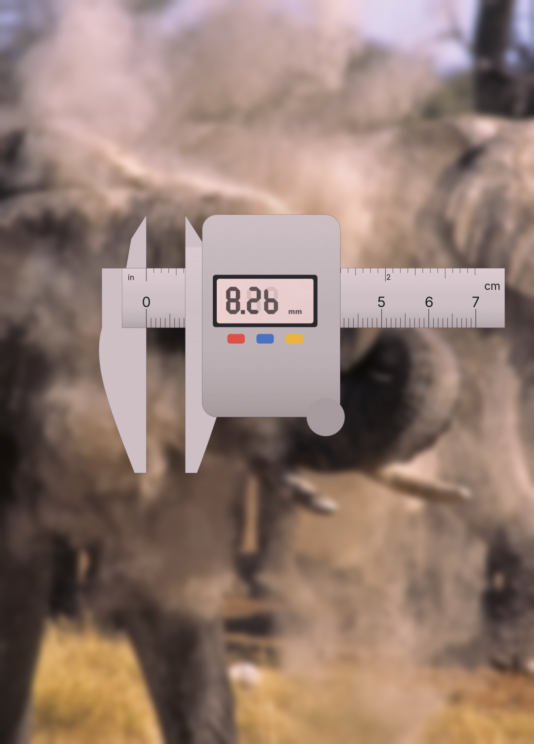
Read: 8.26 (mm)
